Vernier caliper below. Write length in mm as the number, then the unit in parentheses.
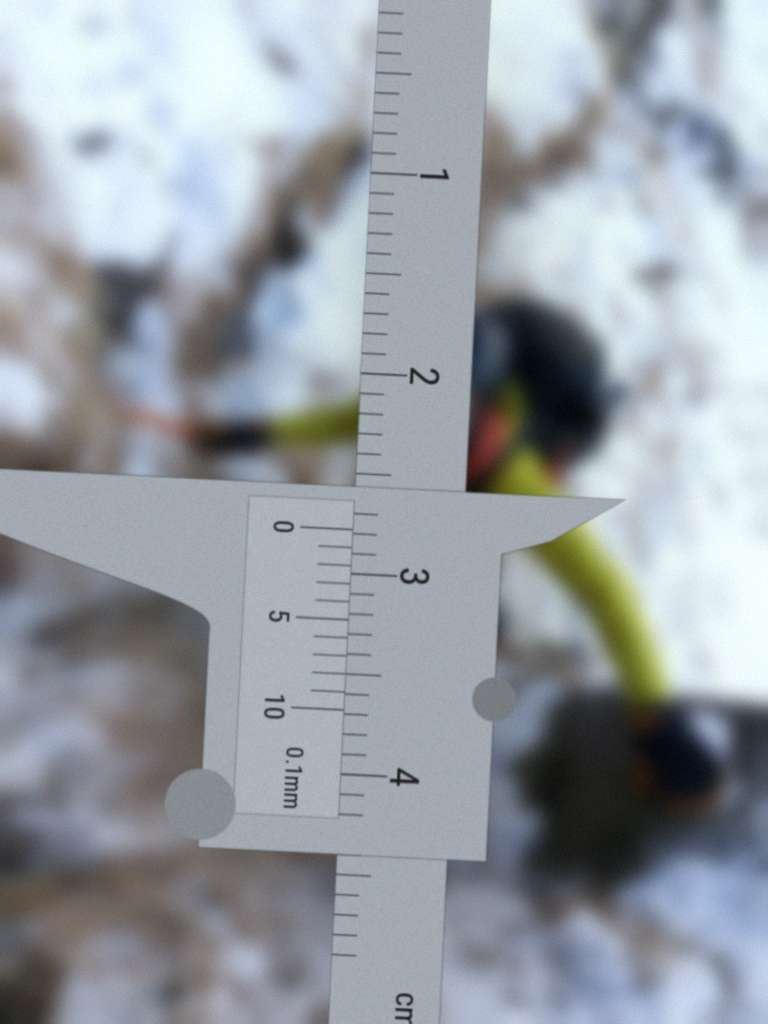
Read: 27.8 (mm)
